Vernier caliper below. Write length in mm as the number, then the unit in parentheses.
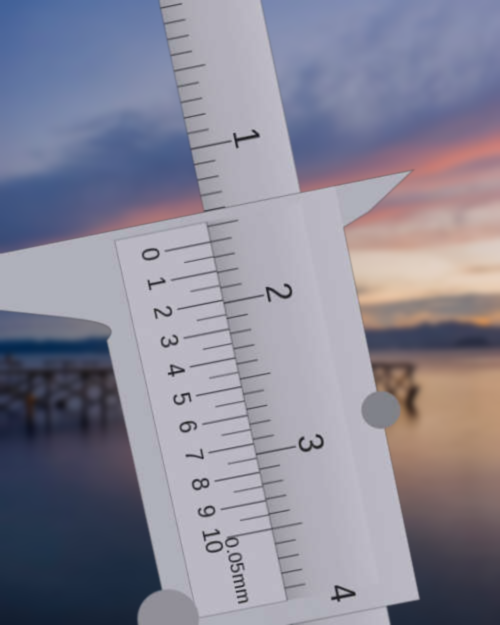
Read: 16.0 (mm)
